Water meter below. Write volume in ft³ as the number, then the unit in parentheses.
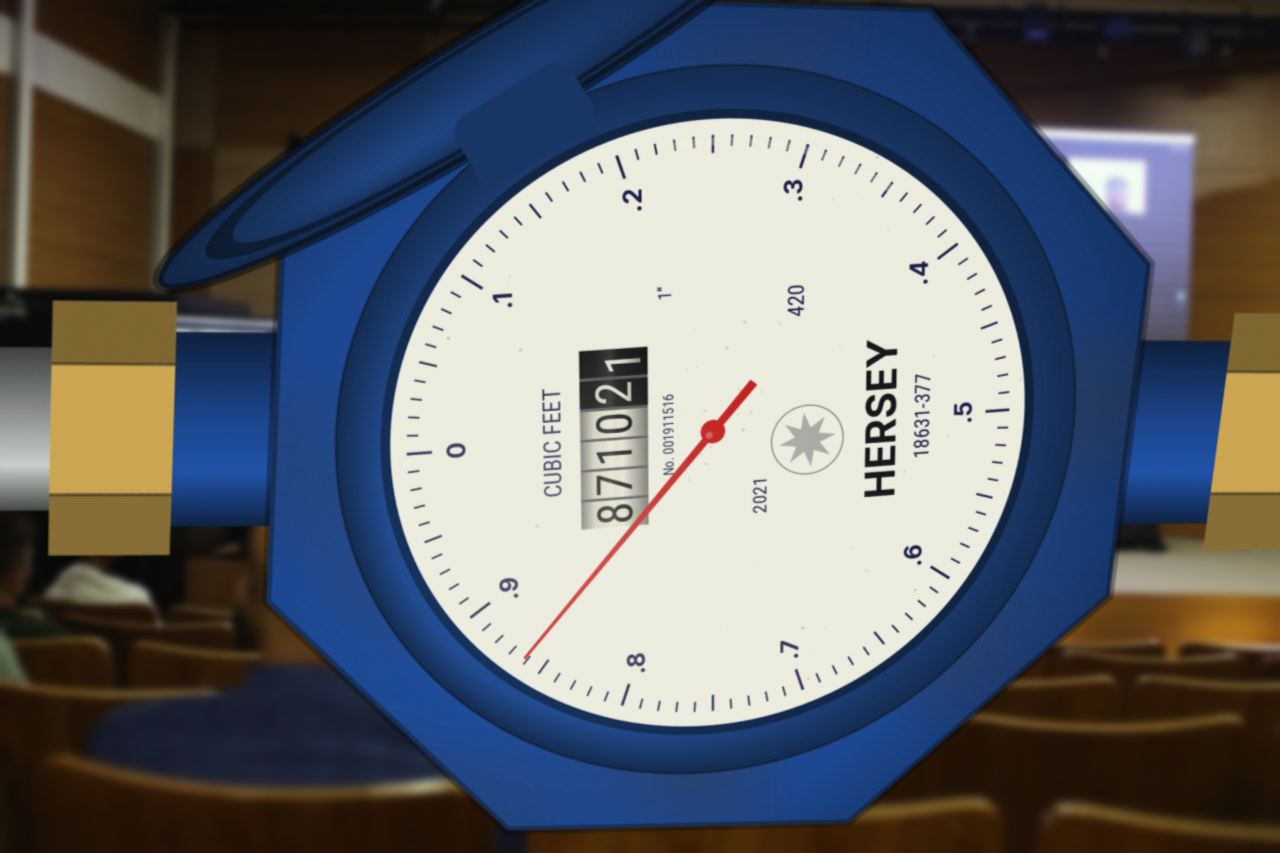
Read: 871020.86 (ft³)
